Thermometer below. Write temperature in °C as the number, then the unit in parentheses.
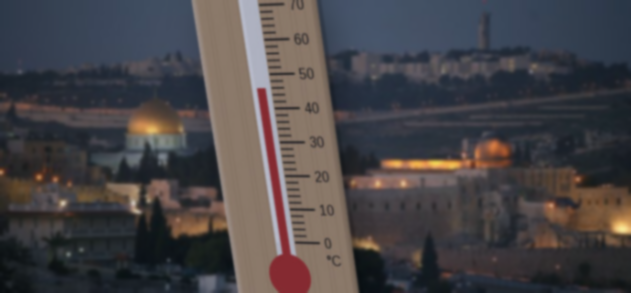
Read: 46 (°C)
